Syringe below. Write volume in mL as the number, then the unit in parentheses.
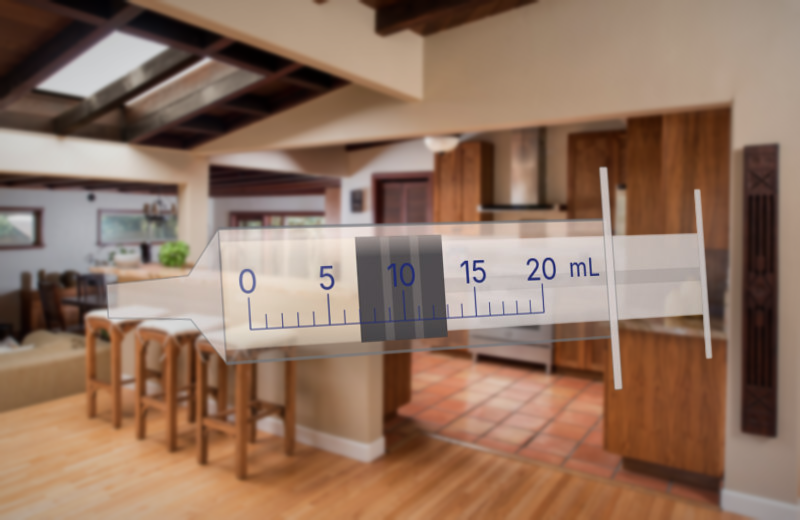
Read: 7 (mL)
